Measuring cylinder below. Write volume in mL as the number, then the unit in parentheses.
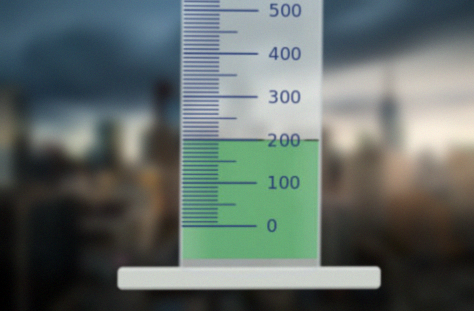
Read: 200 (mL)
